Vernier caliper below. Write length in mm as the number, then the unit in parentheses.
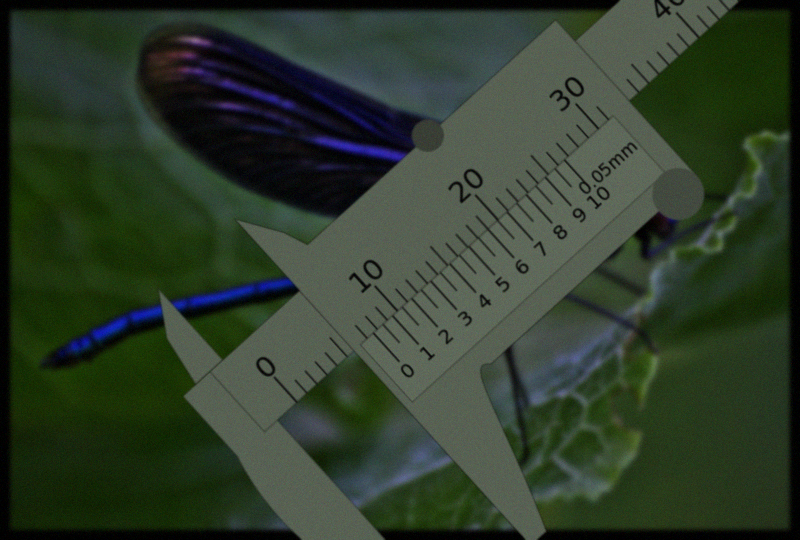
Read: 7.6 (mm)
